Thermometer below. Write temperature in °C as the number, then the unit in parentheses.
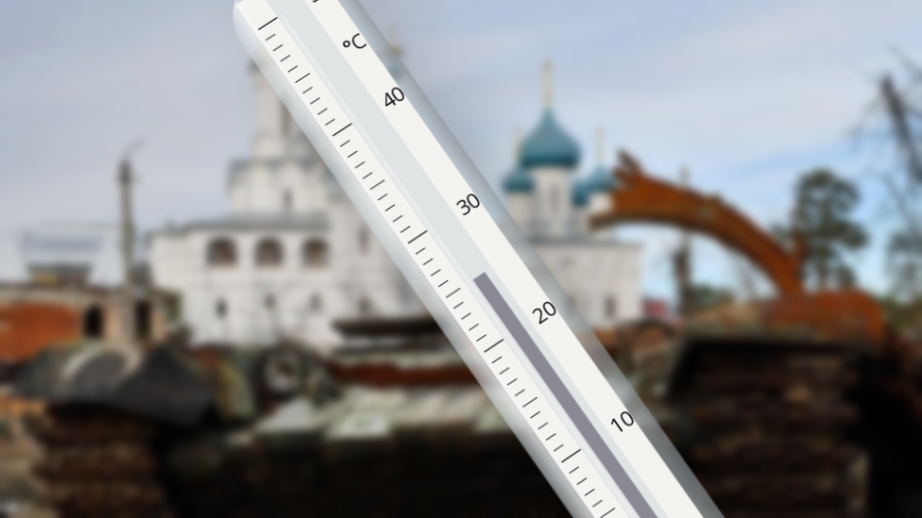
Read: 25 (°C)
